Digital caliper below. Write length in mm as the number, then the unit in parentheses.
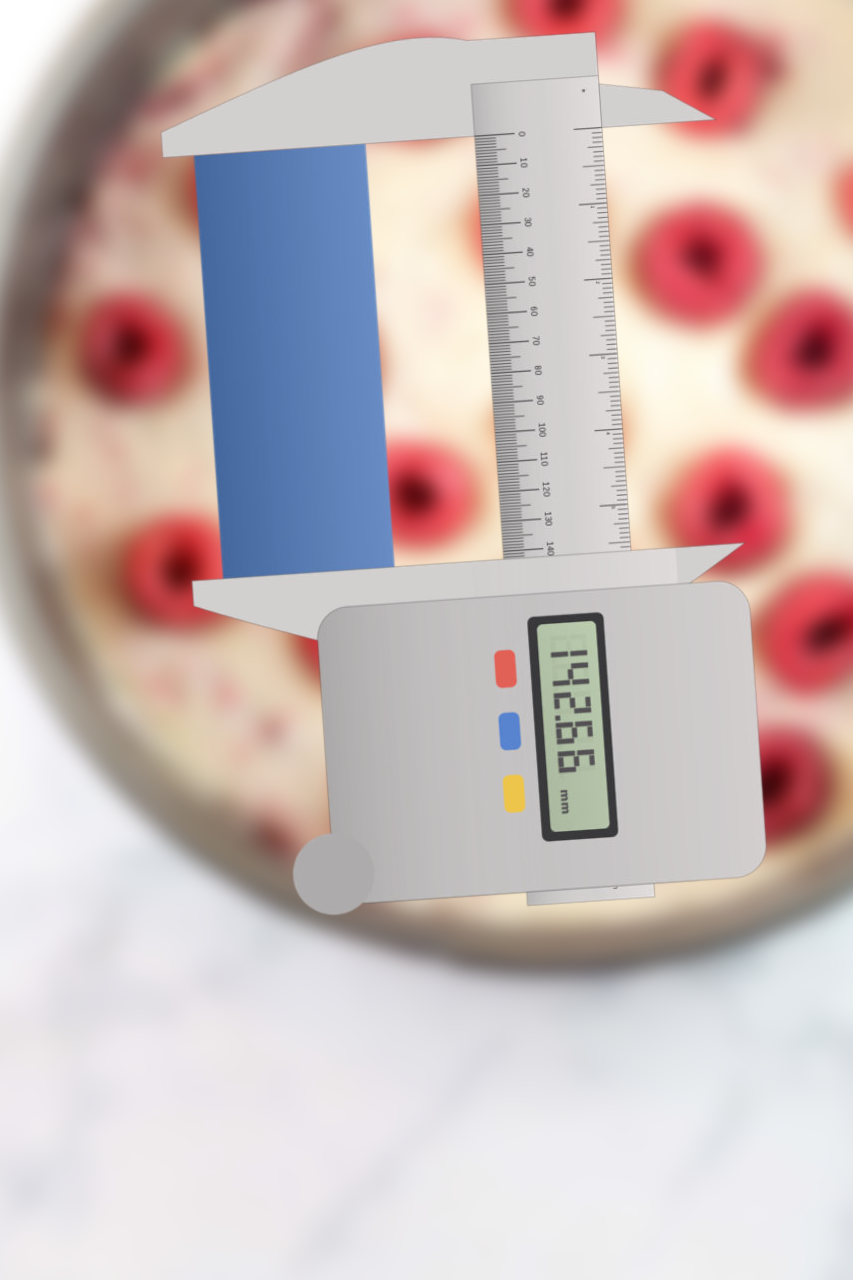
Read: 142.66 (mm)
